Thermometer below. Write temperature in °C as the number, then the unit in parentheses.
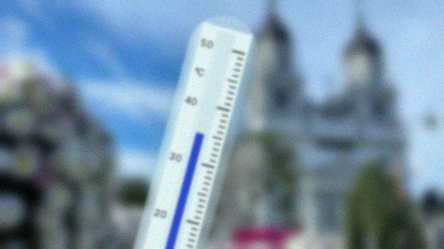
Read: 35 (°C)
